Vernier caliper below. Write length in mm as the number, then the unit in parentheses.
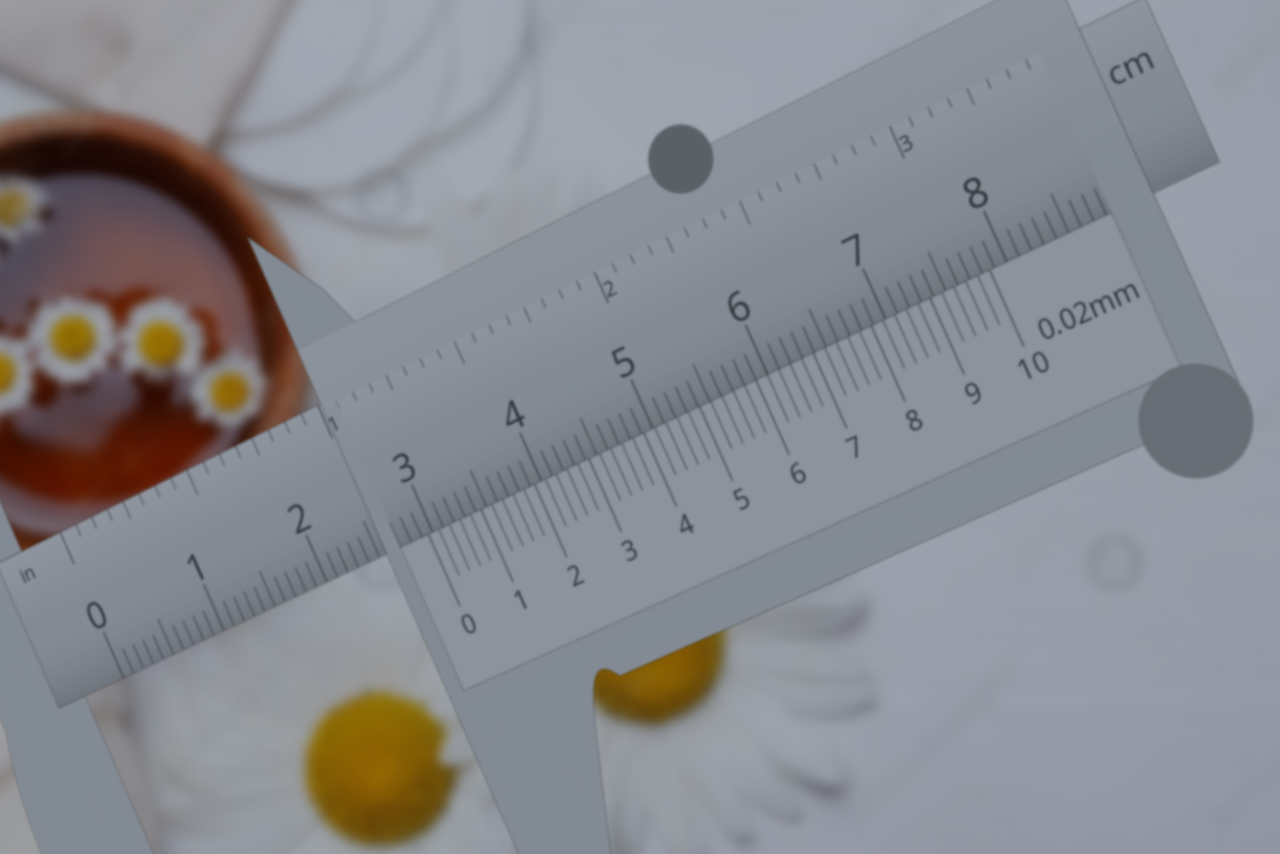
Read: 29.6 (mm)
